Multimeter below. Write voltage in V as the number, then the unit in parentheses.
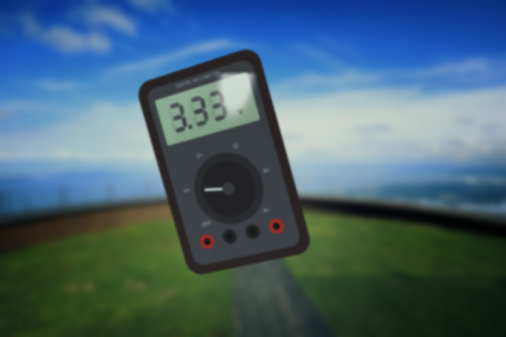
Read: 3.33 (V)
